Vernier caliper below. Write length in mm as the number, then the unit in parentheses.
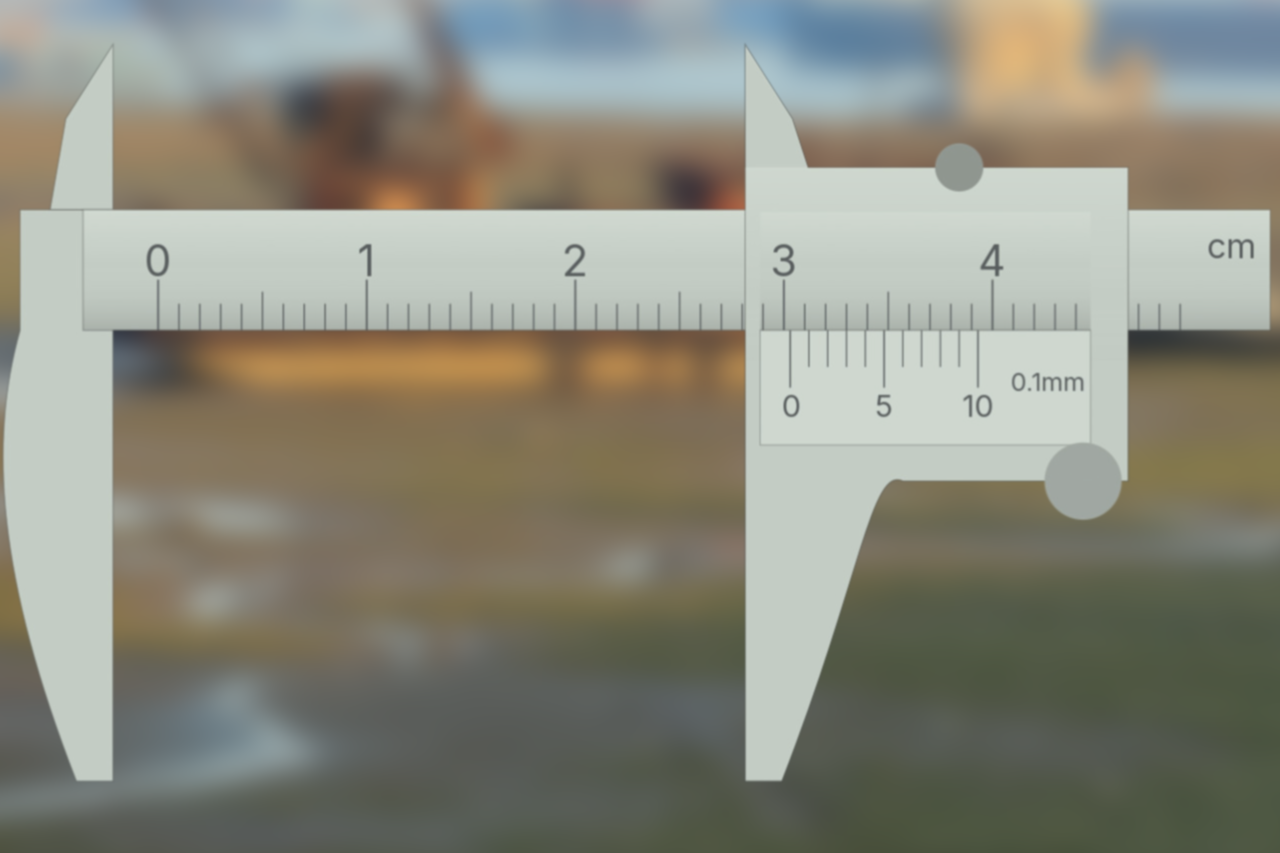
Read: 30.3 (mm)
